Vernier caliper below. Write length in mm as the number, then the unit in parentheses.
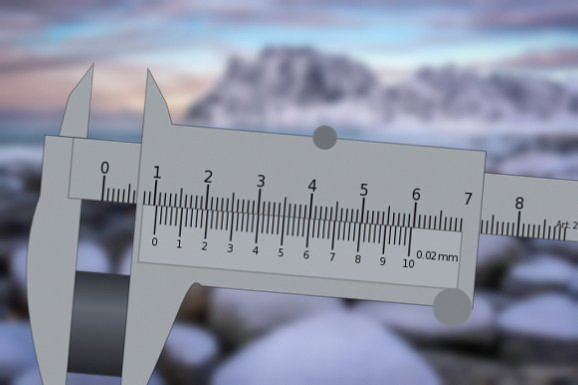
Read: 10.5 (mm)
